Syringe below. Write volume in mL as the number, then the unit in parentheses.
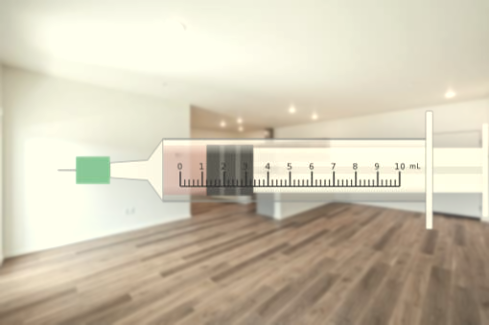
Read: 1.2 (mL)
